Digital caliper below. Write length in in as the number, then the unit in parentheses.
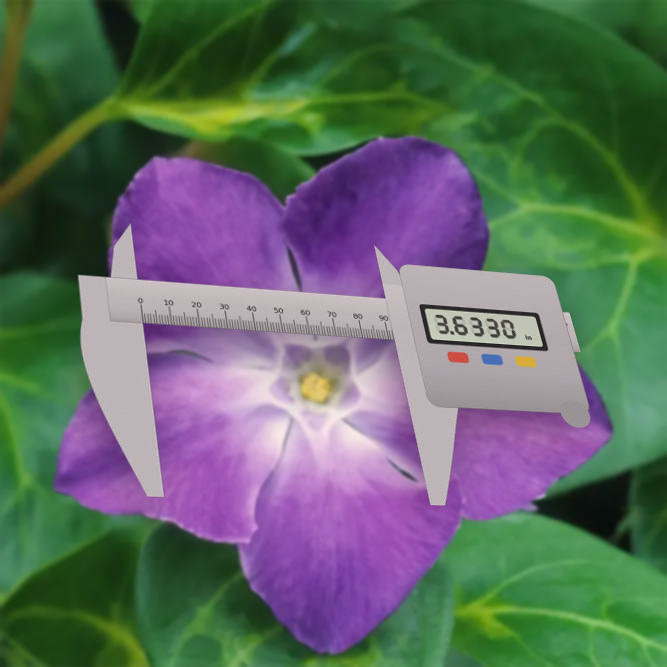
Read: 3.6330 (in)
